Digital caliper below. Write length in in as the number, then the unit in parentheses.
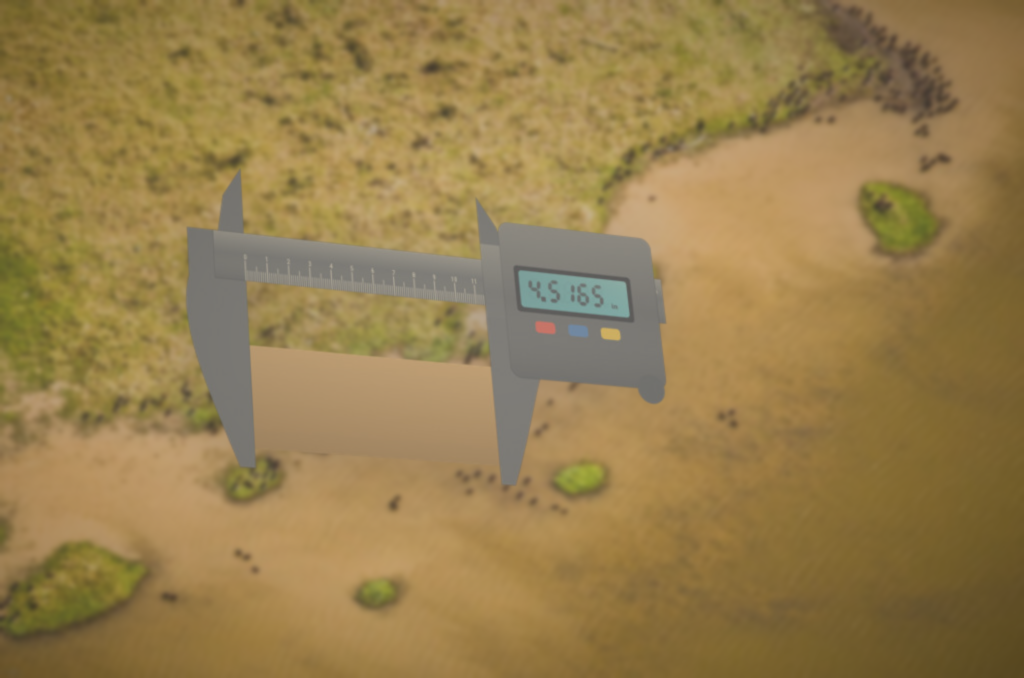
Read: 4.5165 (in)
